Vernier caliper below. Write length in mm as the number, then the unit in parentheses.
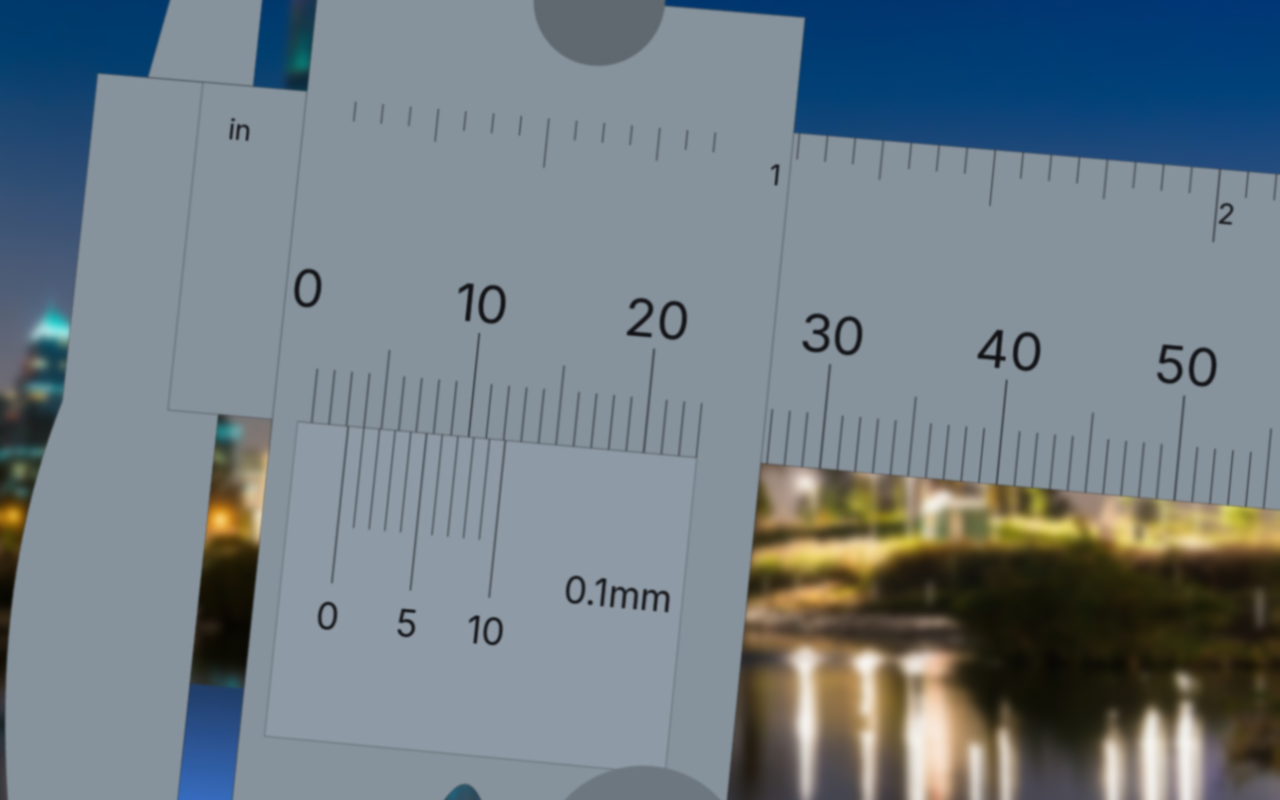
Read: 3.1 (mm)
